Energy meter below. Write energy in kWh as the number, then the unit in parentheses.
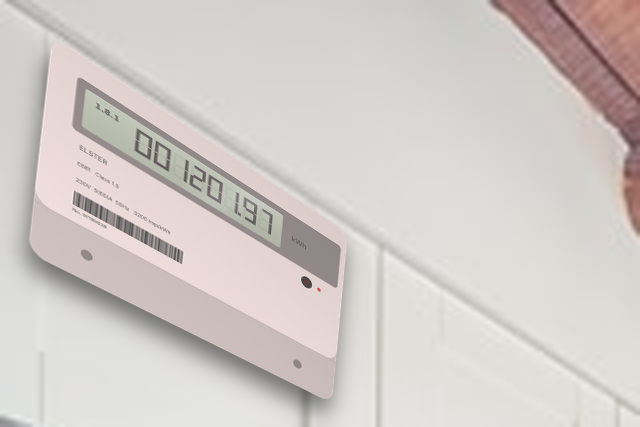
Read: 1201.97 (kWh)
